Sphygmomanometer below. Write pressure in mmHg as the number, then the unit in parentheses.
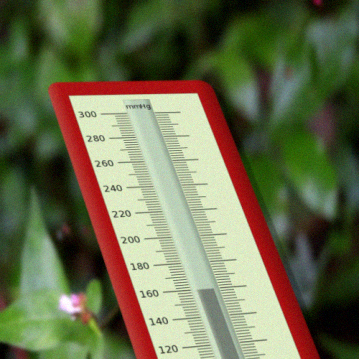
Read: 160 (mmHg)
